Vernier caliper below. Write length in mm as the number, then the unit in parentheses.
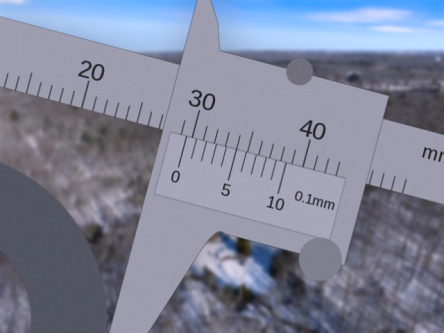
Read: 29.5 (mm)
